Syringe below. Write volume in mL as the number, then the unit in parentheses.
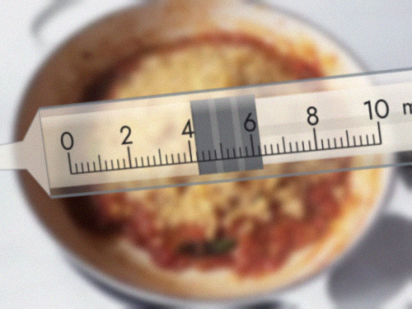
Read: 4.2 (mL)
